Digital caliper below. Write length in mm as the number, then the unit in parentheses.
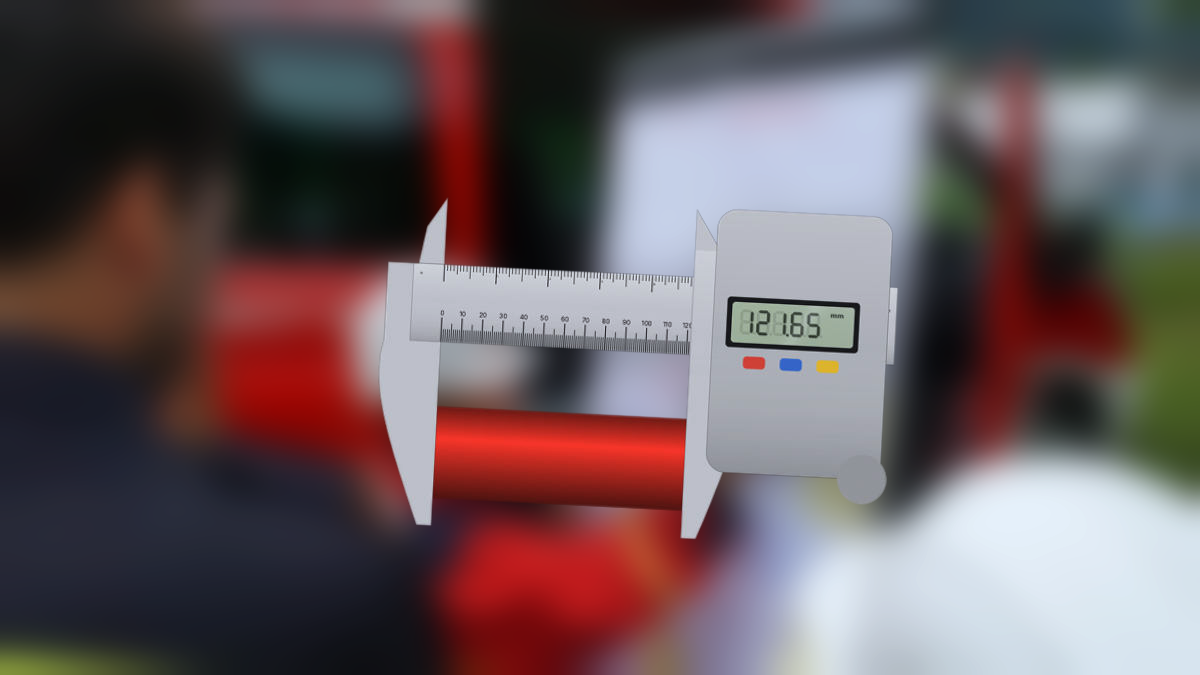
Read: 121.65 (mm)
